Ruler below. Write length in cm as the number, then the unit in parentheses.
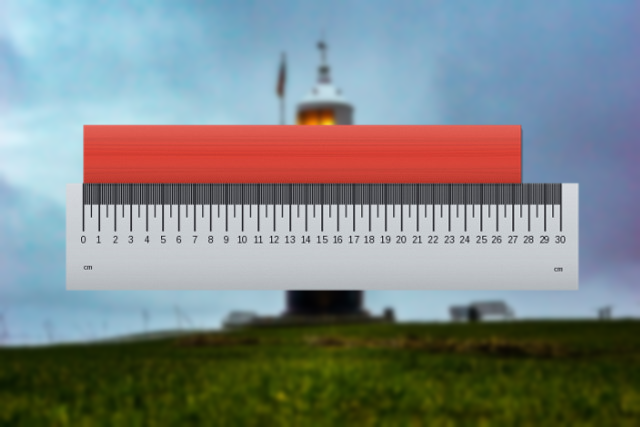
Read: 27.5 (cm)
